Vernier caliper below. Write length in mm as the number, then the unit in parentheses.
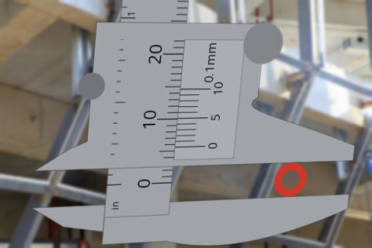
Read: 5.6 (mm)
